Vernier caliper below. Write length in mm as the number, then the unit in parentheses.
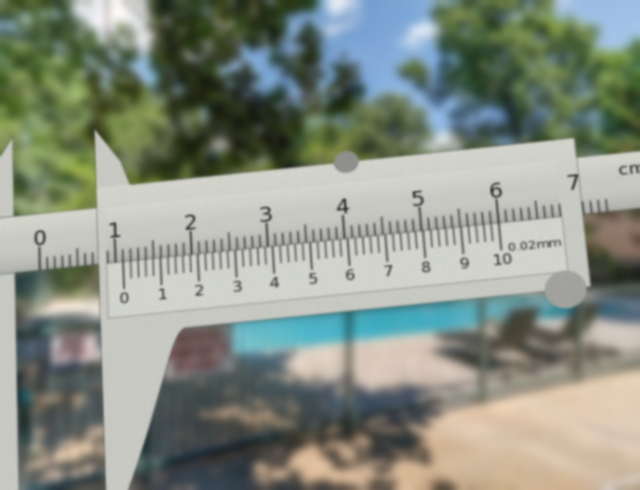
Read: 11.0 (mm)
